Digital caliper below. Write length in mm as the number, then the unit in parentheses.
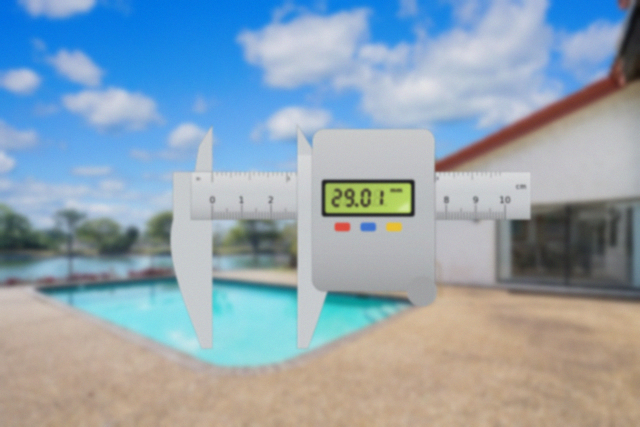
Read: 29.01 (mm)
